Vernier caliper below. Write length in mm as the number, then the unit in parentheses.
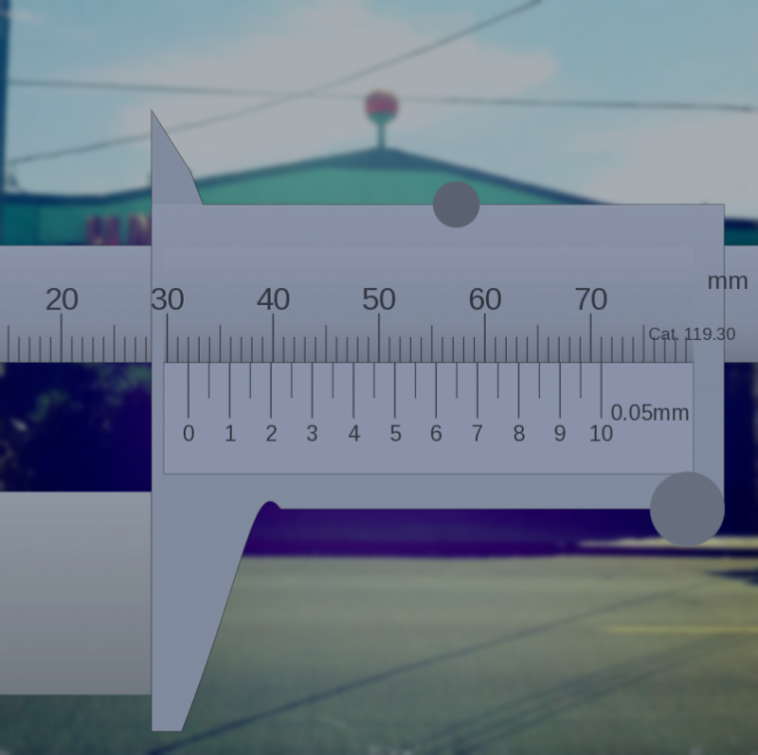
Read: 32.0 (mm)
